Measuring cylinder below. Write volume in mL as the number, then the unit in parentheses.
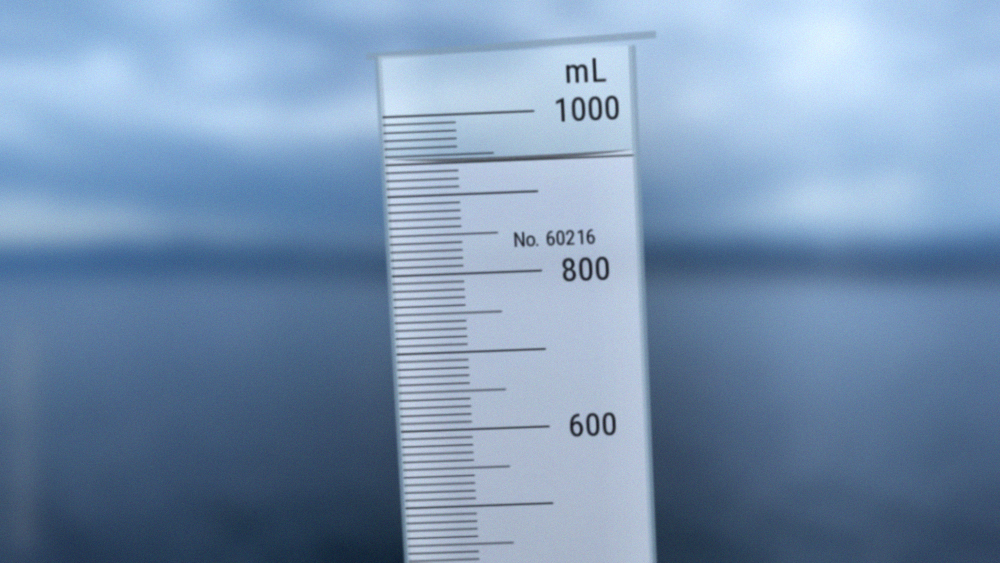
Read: 940 (mL)
